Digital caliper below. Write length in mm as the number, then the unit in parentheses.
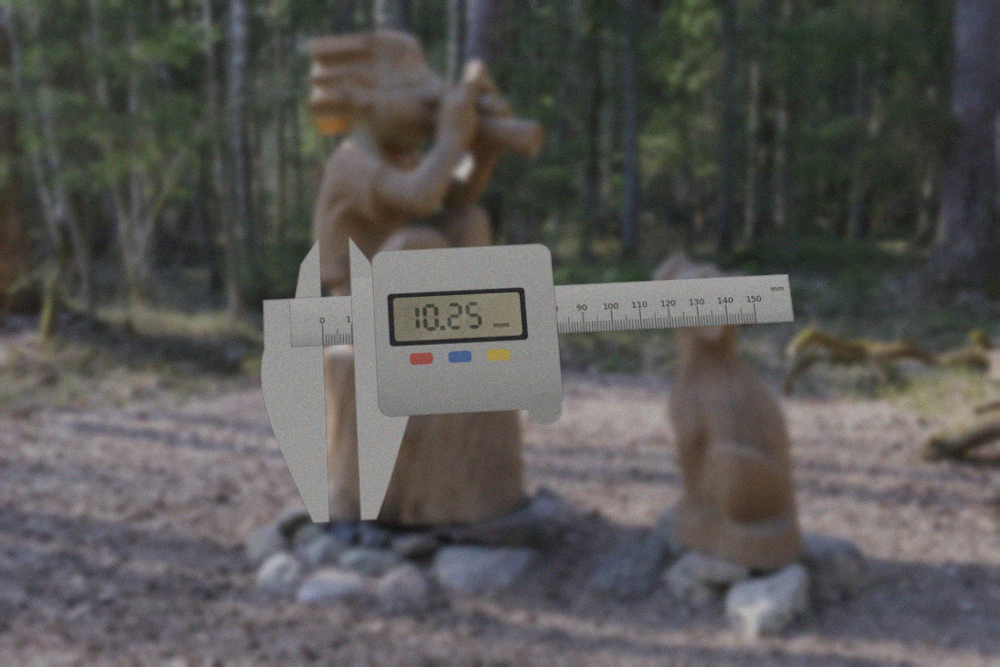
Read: 10.25 (mm)
